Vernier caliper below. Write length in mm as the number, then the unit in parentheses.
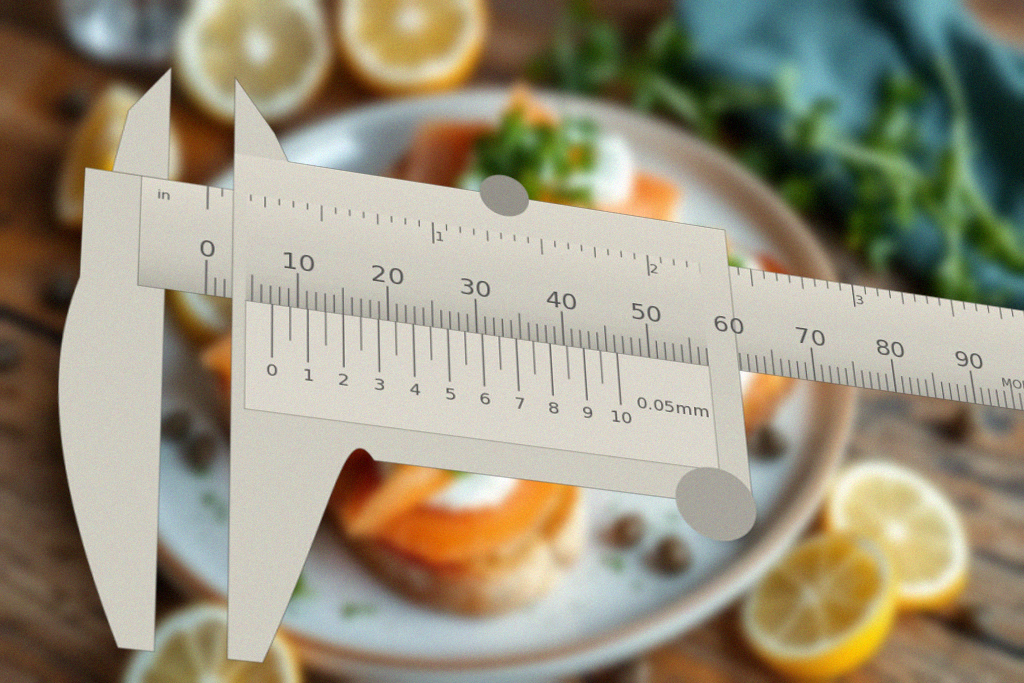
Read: 7.2 (mm)
